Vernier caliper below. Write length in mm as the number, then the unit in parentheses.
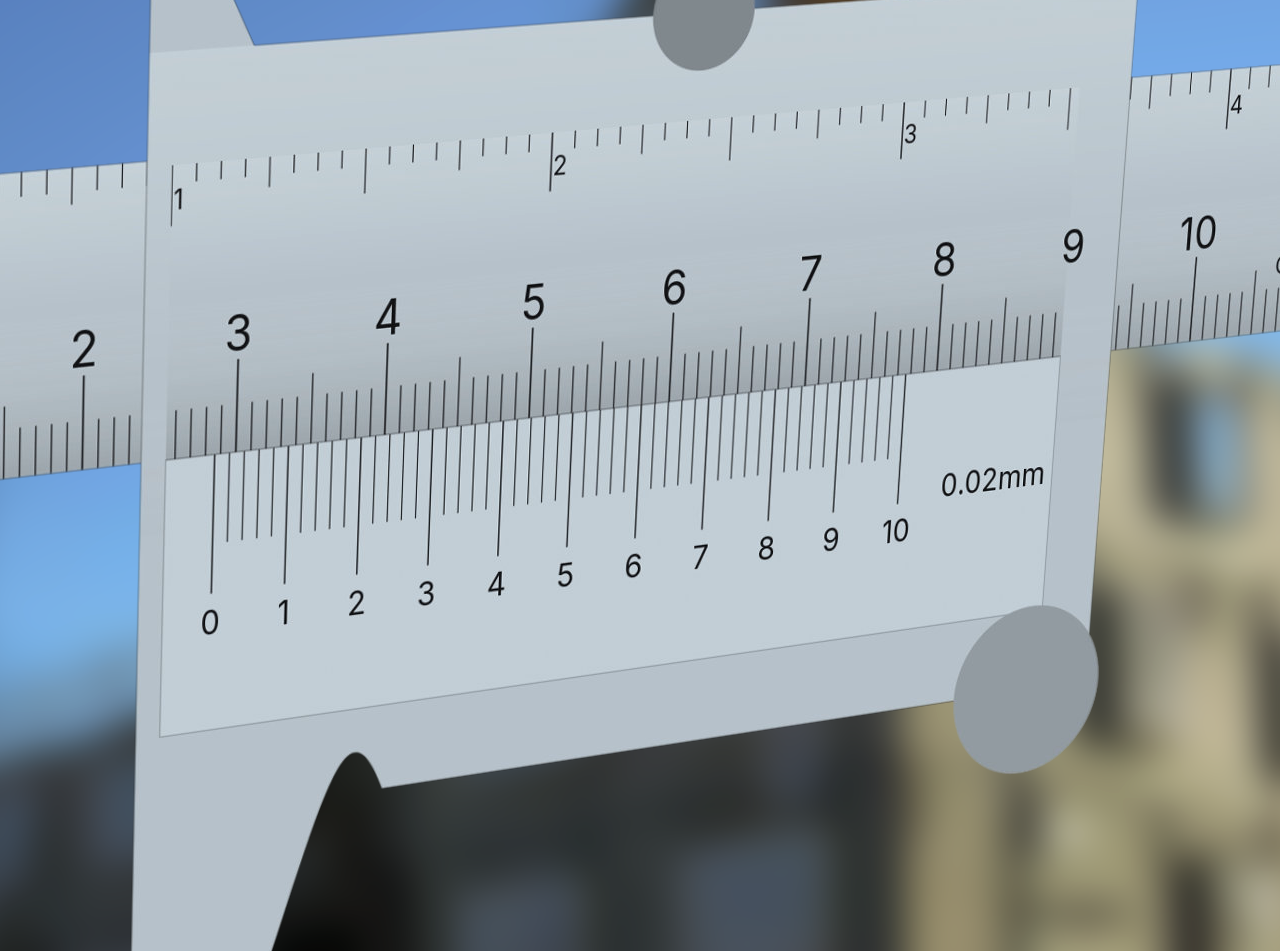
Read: 28.6 (mm)
